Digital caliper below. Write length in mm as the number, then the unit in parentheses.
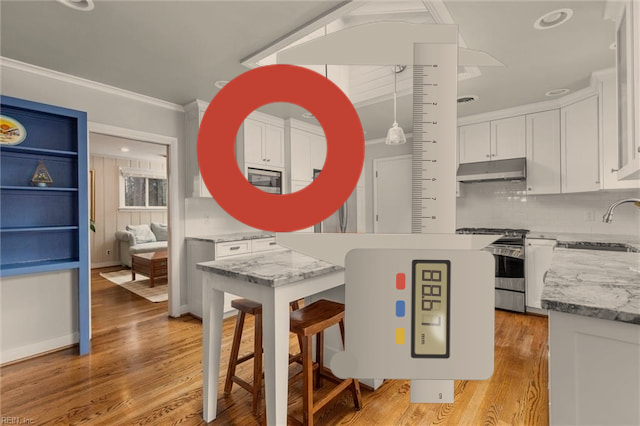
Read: 88.67 (mm)
